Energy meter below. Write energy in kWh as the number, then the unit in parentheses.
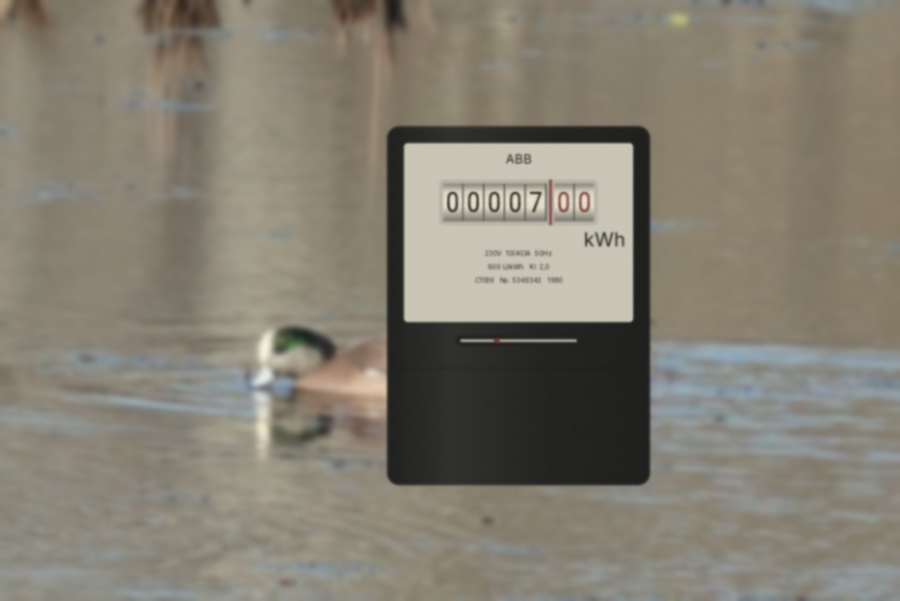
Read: 7.00 (kWh)
